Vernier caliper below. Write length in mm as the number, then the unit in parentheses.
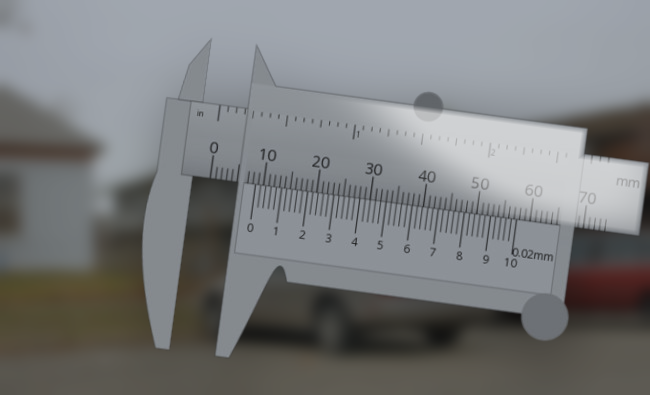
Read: 8.5 (mm)
